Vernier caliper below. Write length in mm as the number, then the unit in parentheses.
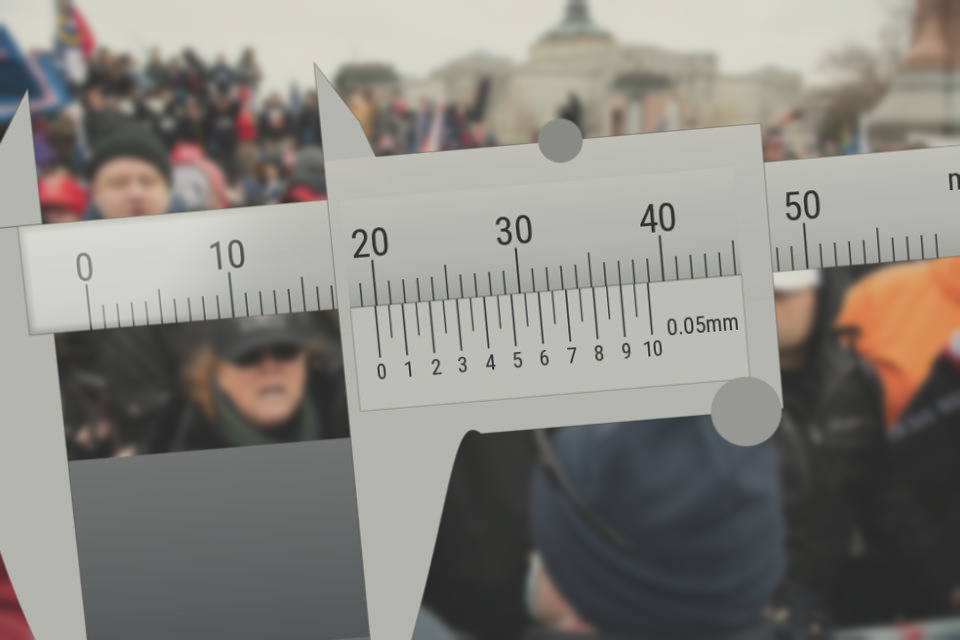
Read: 19.9 (mm)
